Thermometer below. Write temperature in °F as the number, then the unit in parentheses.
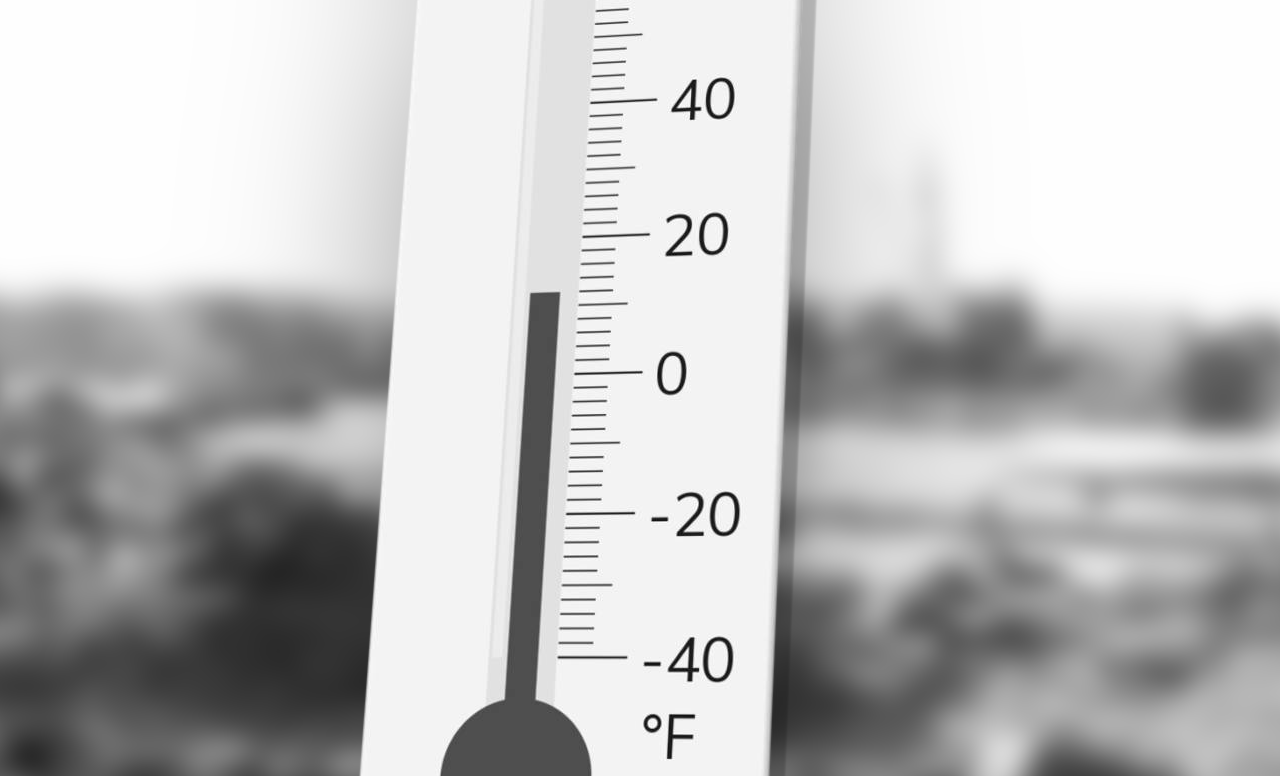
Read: 12 (°F)
